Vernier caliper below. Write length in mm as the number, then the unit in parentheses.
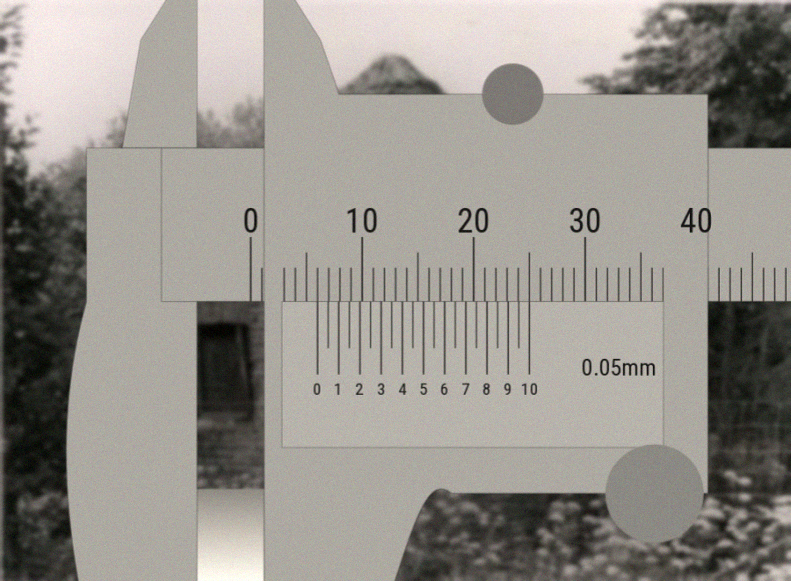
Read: 6.0 (mm)
